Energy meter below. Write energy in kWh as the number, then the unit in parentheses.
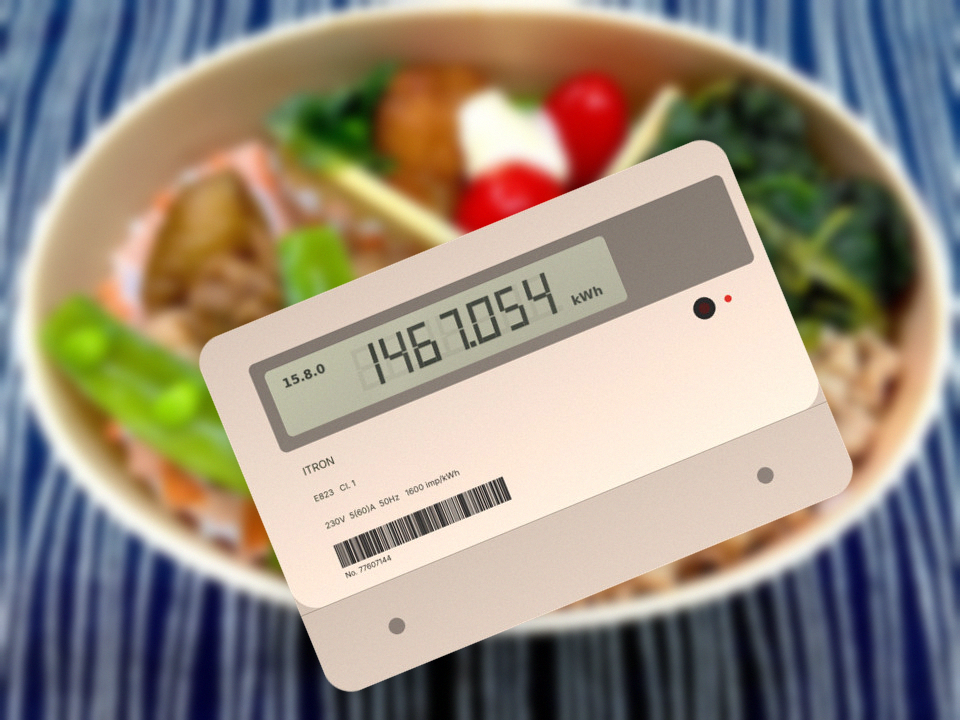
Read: 1467.054 (kWh)
